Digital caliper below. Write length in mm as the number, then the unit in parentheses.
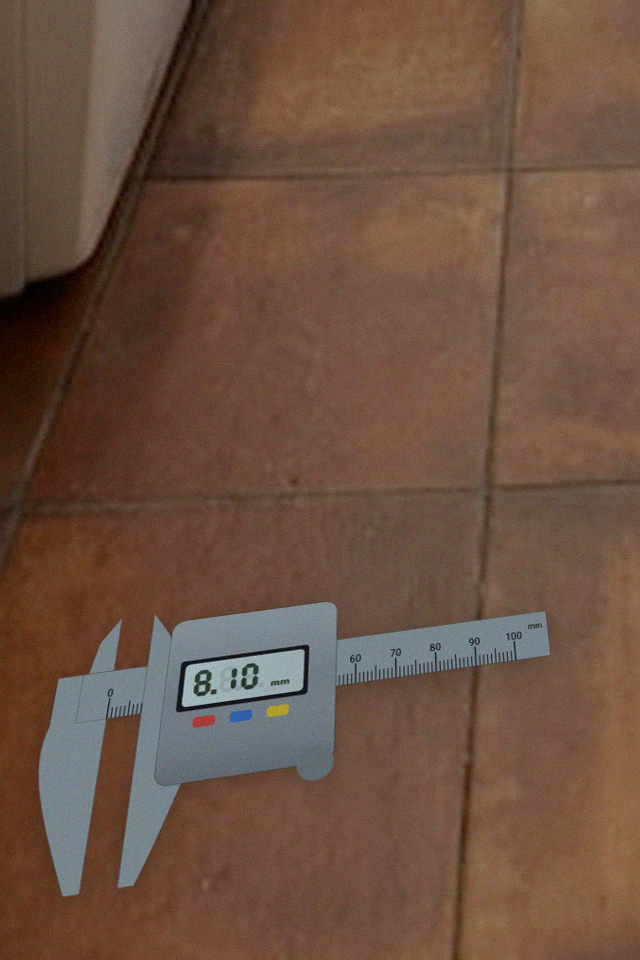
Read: 8.10 (mm)
